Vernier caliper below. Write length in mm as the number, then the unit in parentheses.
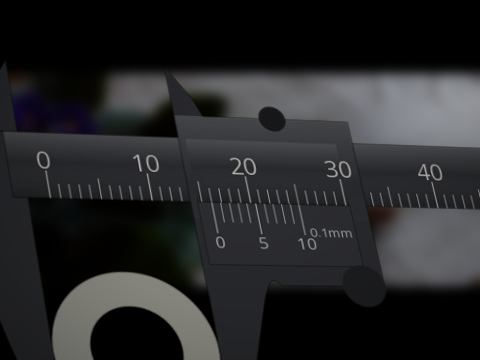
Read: 16.0 (mm)
